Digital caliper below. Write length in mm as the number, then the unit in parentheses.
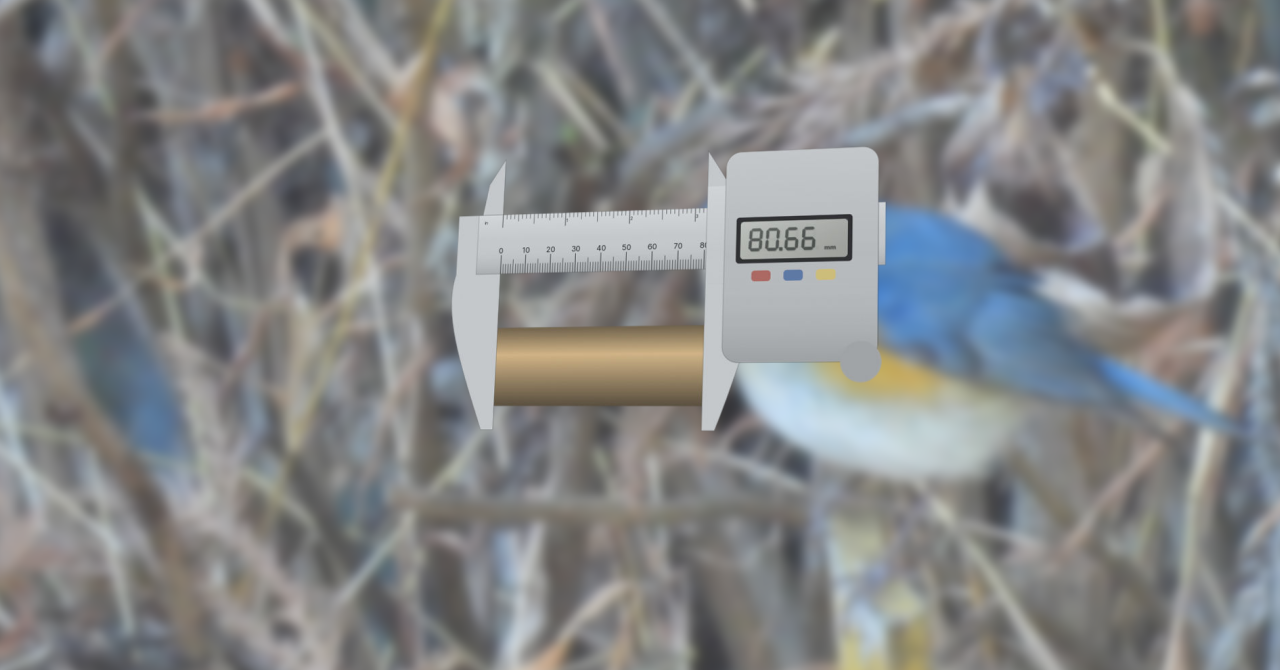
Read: 80.66 (mm)
